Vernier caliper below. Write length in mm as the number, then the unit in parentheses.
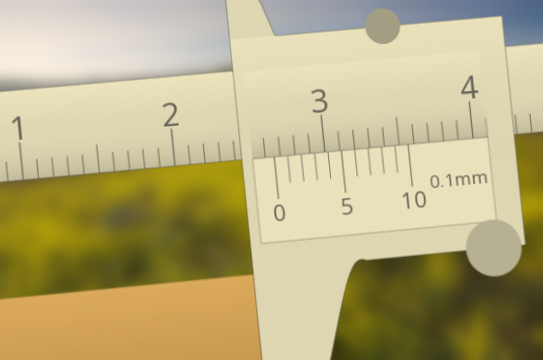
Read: 26.6 (mm)
